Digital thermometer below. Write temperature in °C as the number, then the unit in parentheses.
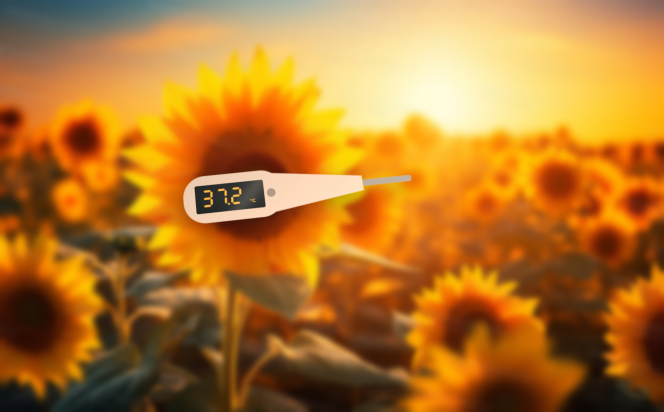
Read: 37.2 (°C)
